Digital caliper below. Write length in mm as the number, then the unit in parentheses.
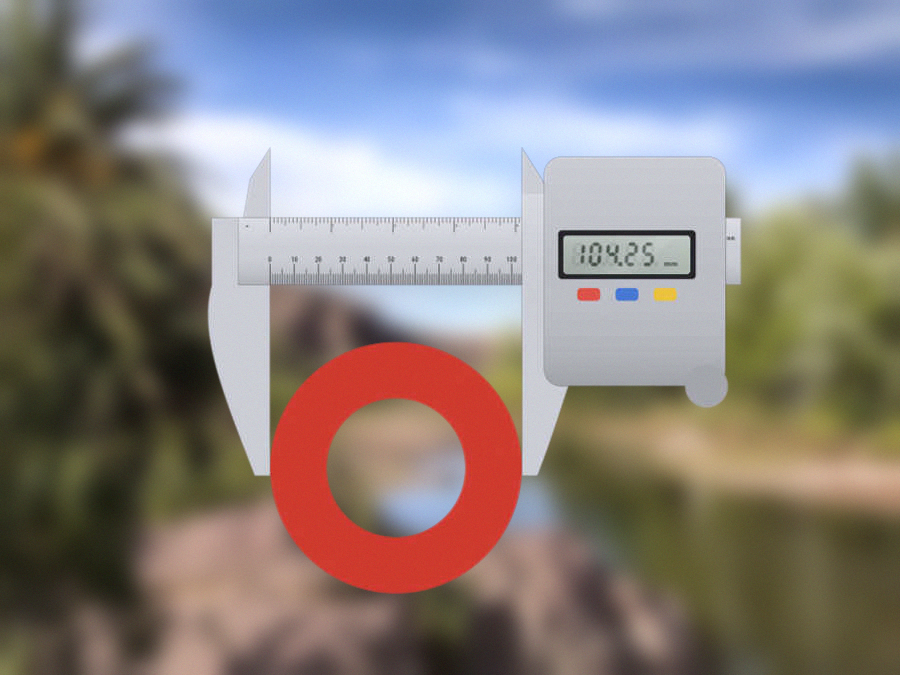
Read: 104.25 (mm)
